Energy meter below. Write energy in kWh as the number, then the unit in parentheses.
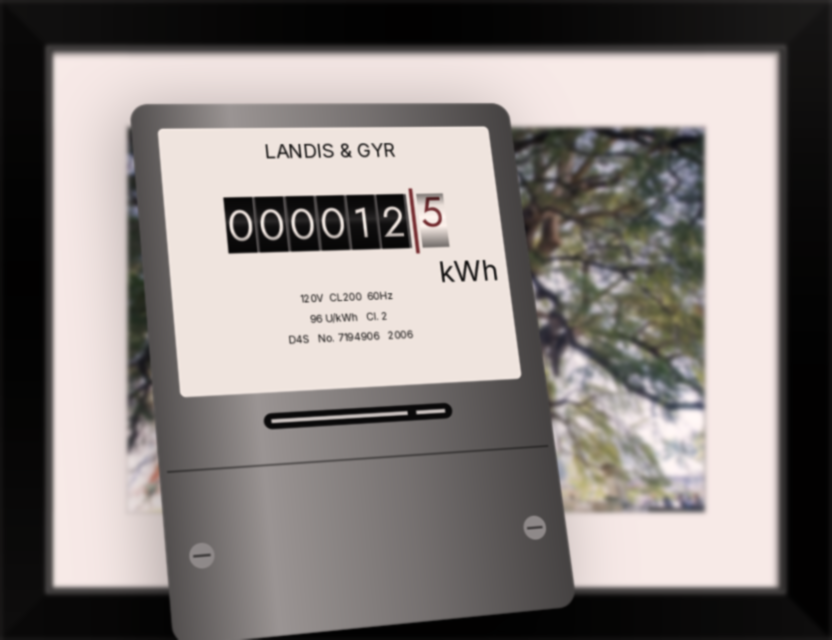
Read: 12.5 (kWh)
